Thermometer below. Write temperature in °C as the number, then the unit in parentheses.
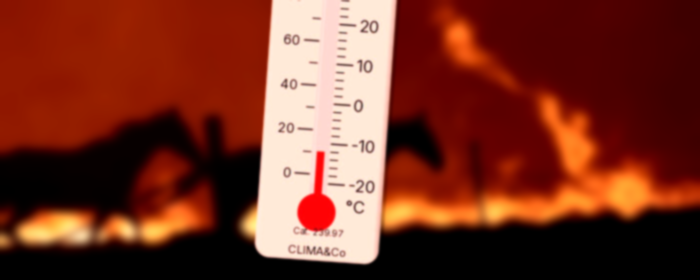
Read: -12 (°C)
